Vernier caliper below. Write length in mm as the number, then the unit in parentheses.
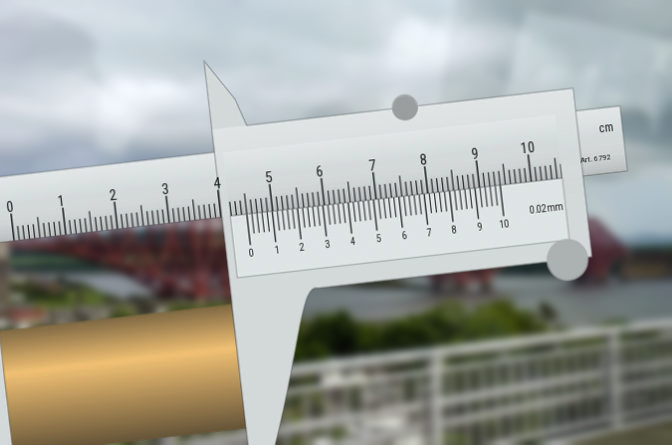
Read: 45.0 (mm)
